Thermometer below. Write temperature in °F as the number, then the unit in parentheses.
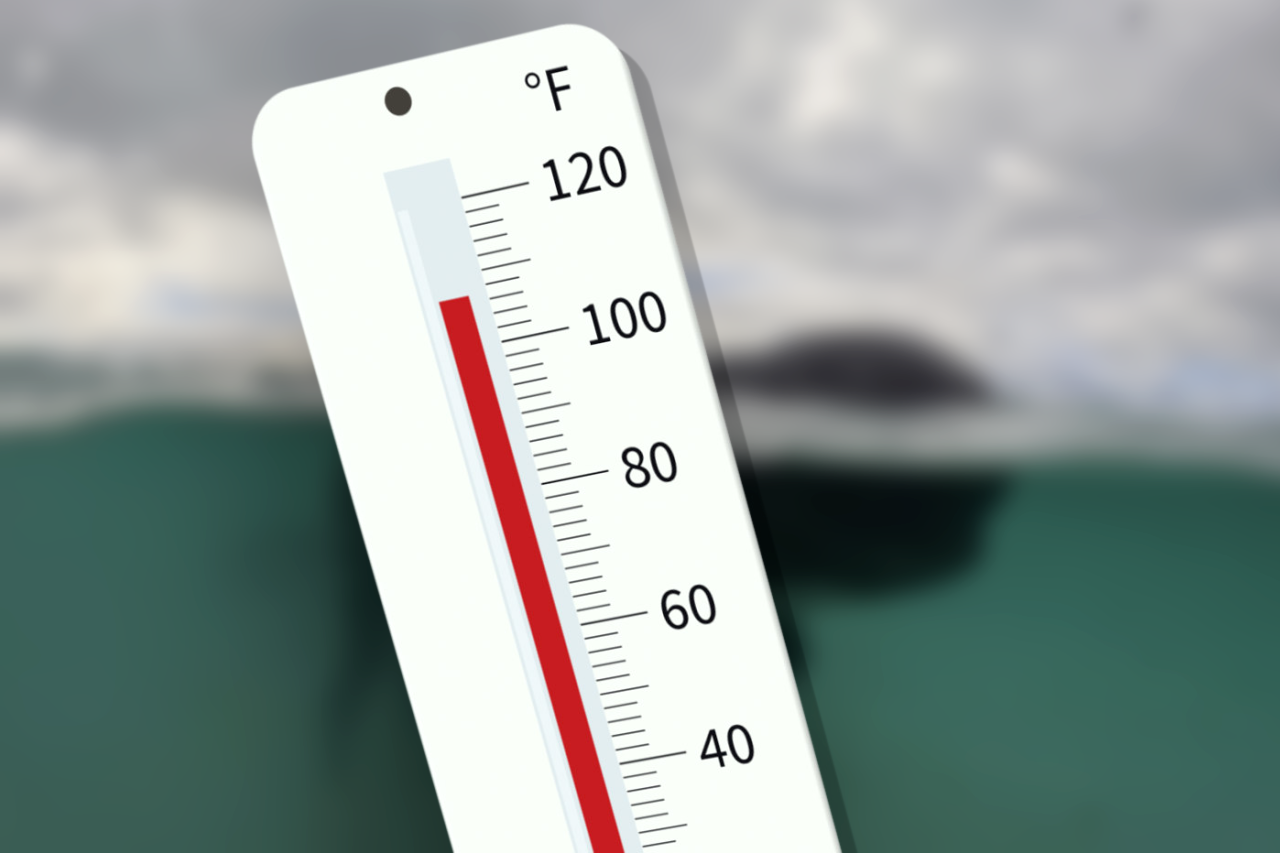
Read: 107 (°F)
